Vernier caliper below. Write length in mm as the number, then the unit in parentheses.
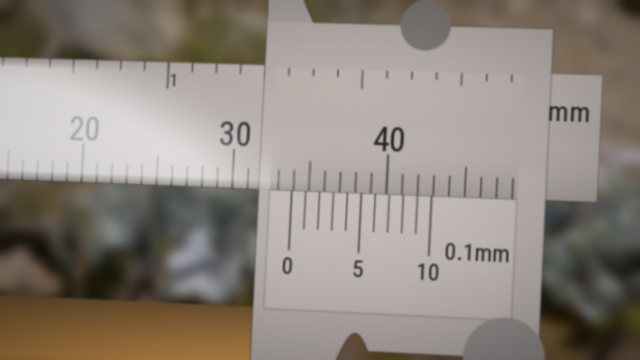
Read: 33.9 (mm)
